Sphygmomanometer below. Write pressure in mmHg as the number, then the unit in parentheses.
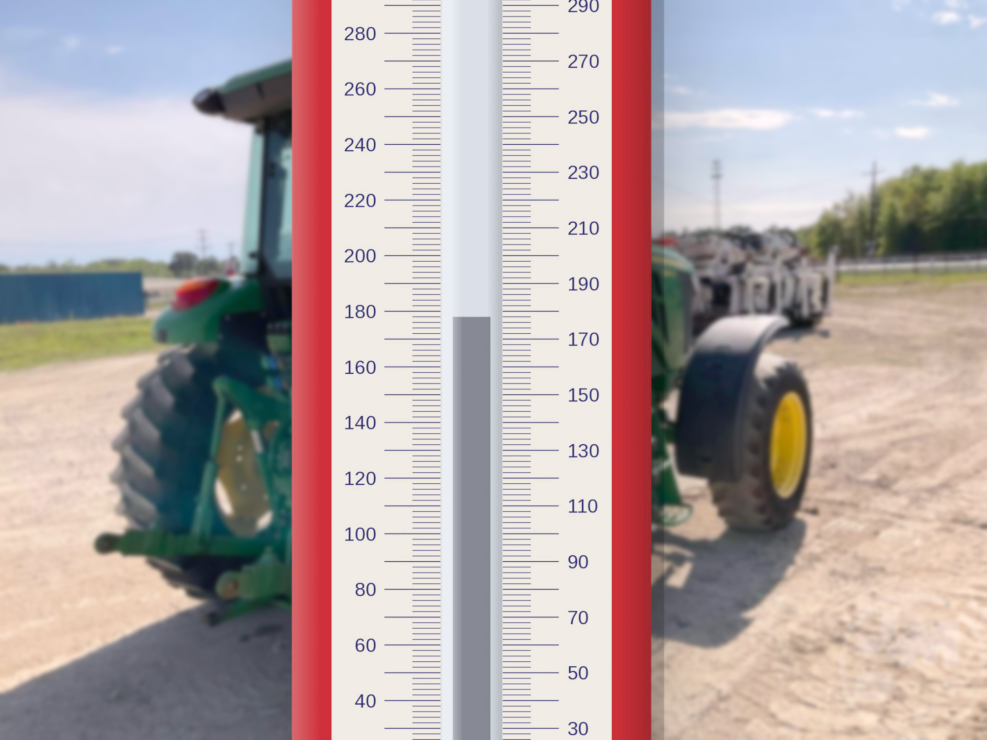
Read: 178 (mmHg)
